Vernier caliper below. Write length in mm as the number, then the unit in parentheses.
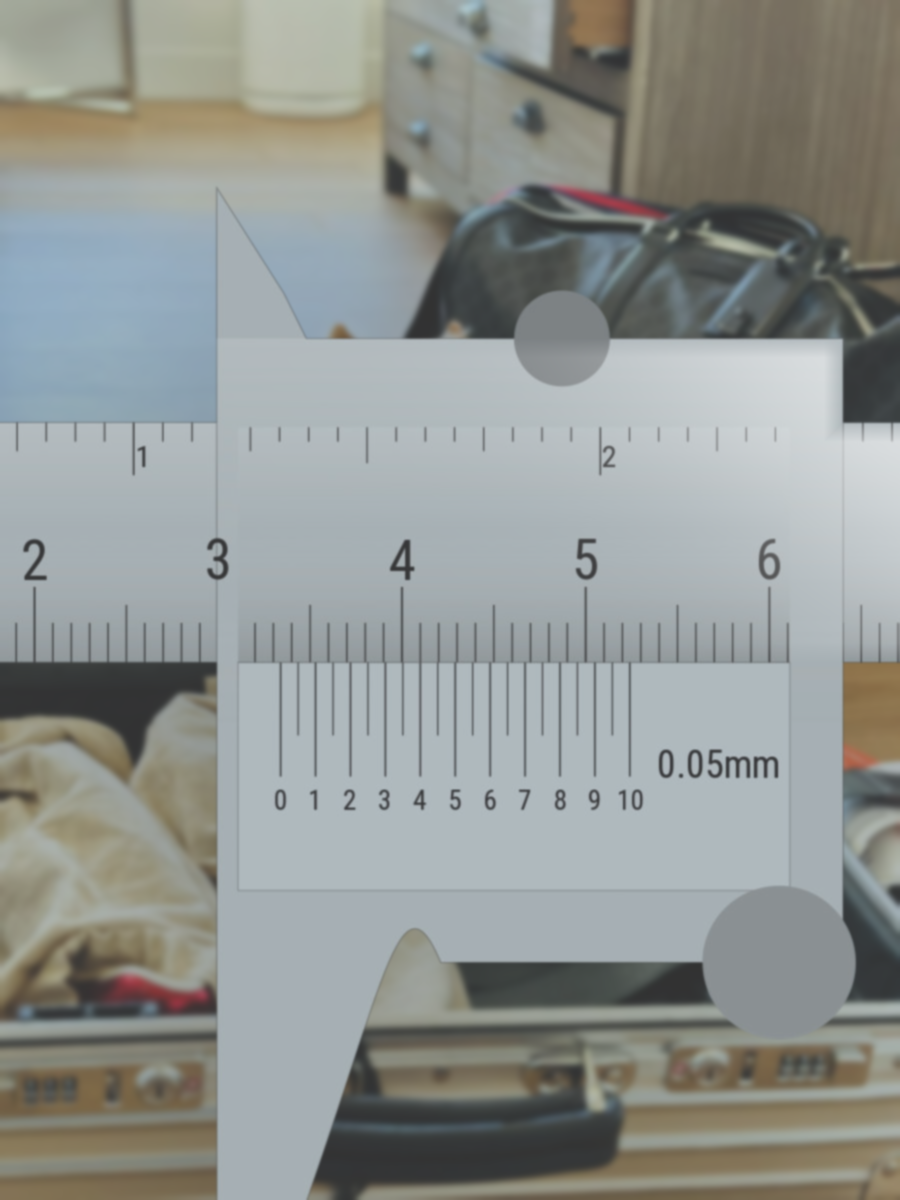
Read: 33.4 (mm)
